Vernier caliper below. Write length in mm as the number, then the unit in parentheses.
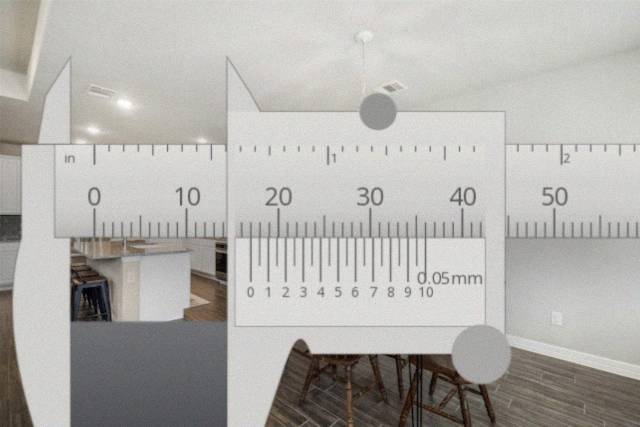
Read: 17.0 (mm)
